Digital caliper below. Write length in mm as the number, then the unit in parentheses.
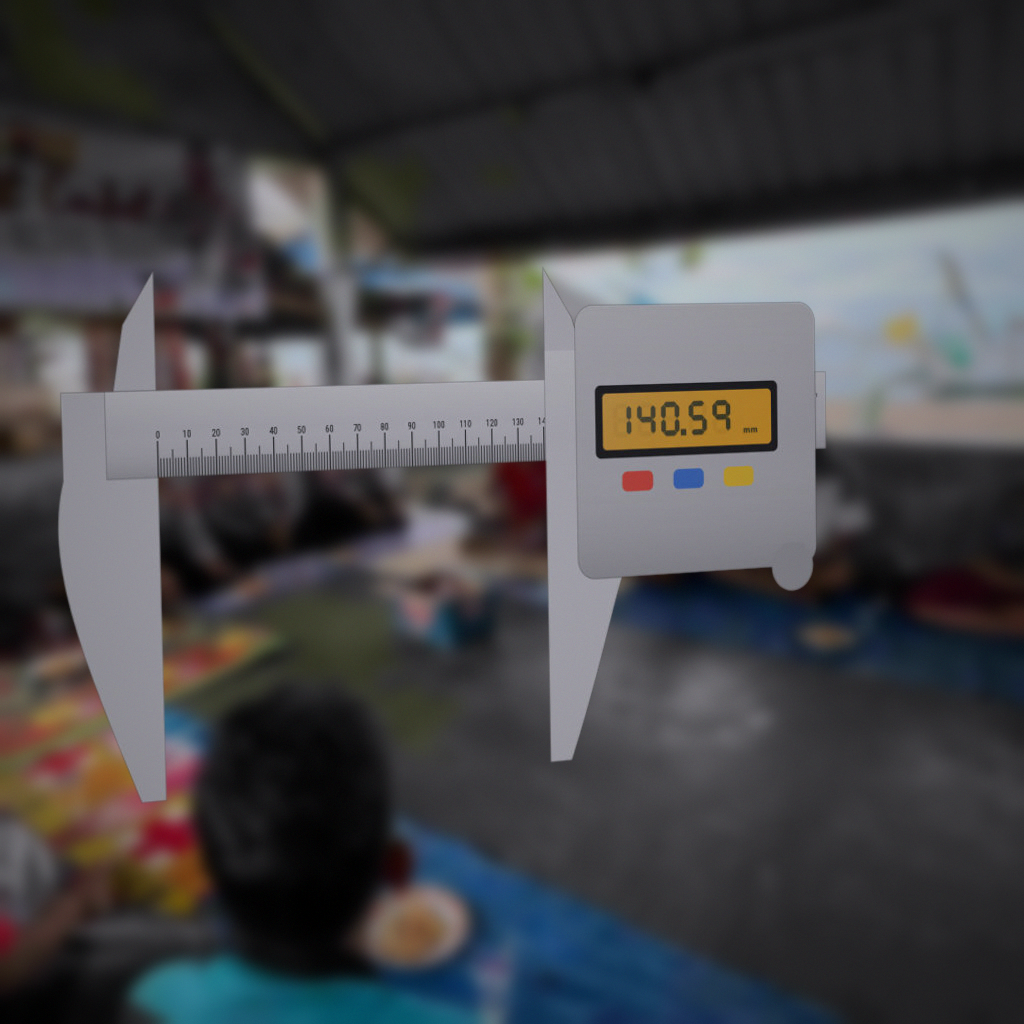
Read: 140.59 (mm)
